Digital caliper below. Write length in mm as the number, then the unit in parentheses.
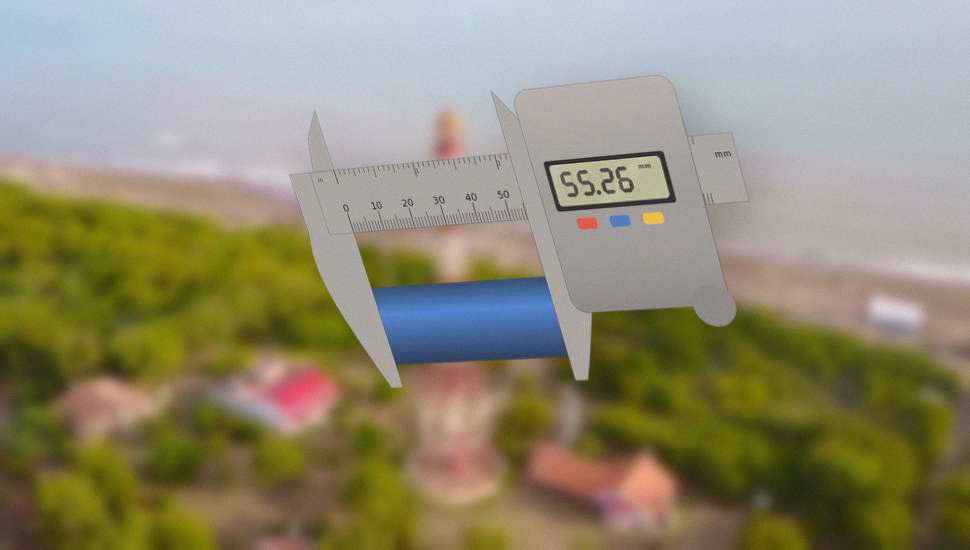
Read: 55.26 (mm)
